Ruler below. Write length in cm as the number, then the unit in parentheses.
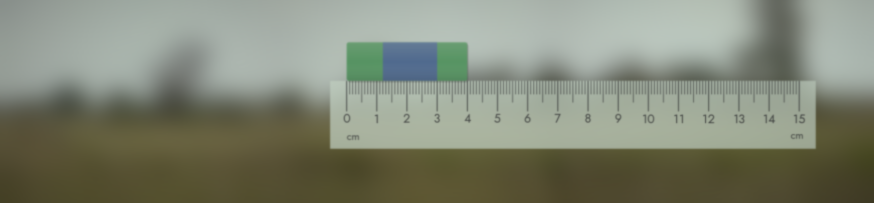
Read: 4 (cm)
